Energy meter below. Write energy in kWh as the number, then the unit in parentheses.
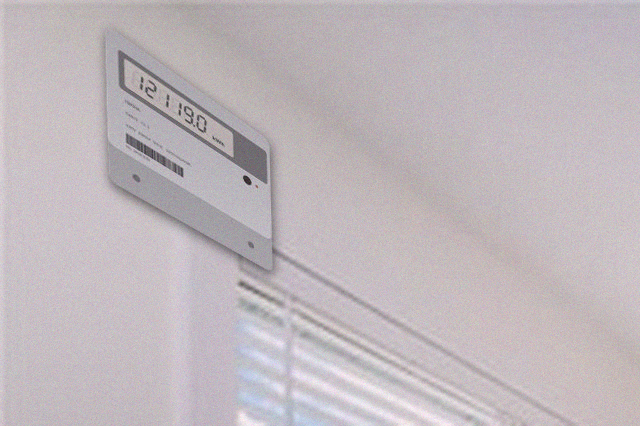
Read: 12119.0 (kWh)
